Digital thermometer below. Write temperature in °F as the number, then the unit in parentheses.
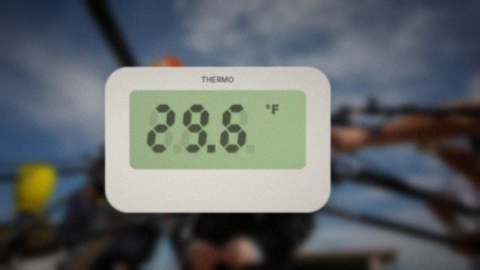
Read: 29.6 (°F)
